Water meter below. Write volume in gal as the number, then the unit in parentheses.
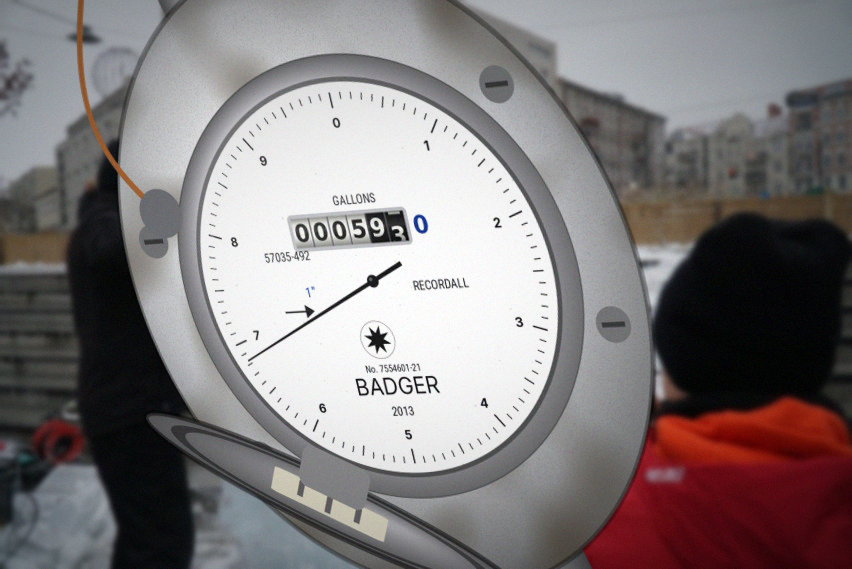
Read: 5926.8 (gal)
